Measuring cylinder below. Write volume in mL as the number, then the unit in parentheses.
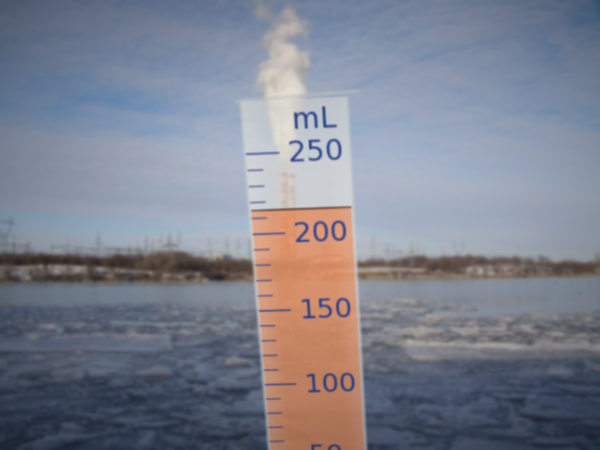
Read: 215 (mL)
